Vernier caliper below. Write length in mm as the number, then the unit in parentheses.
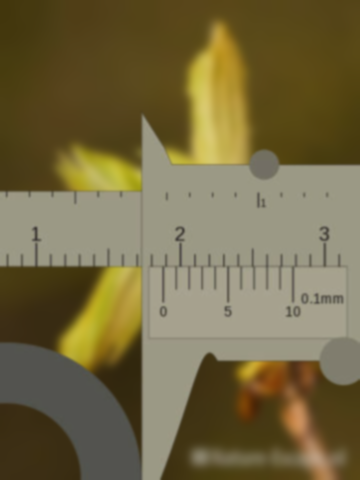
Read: 18.8 (mm)
